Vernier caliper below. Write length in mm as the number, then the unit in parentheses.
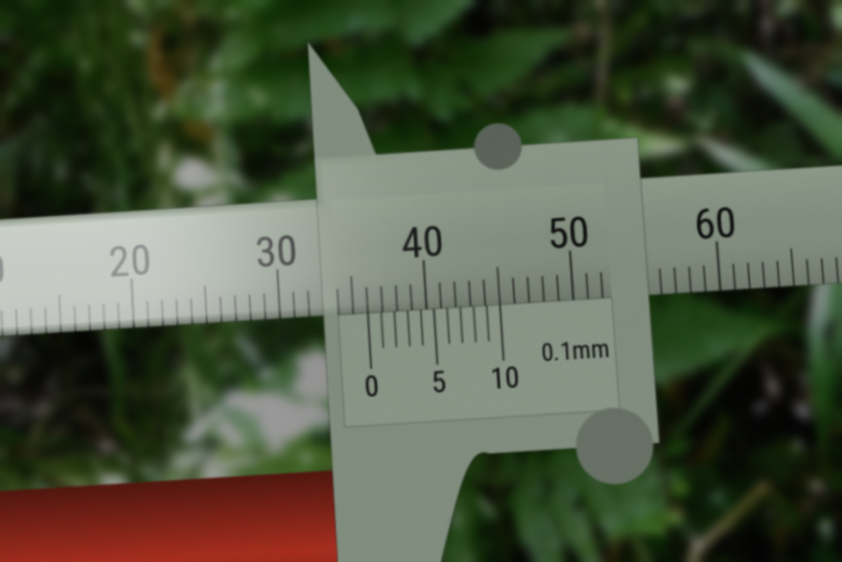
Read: 36.0 (mm)
